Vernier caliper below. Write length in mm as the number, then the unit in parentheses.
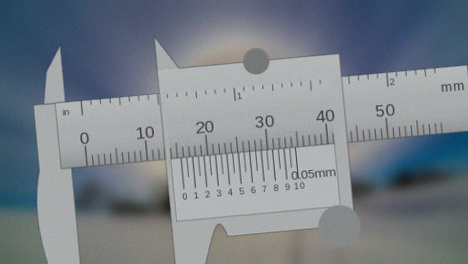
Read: 15.6 (mm)
